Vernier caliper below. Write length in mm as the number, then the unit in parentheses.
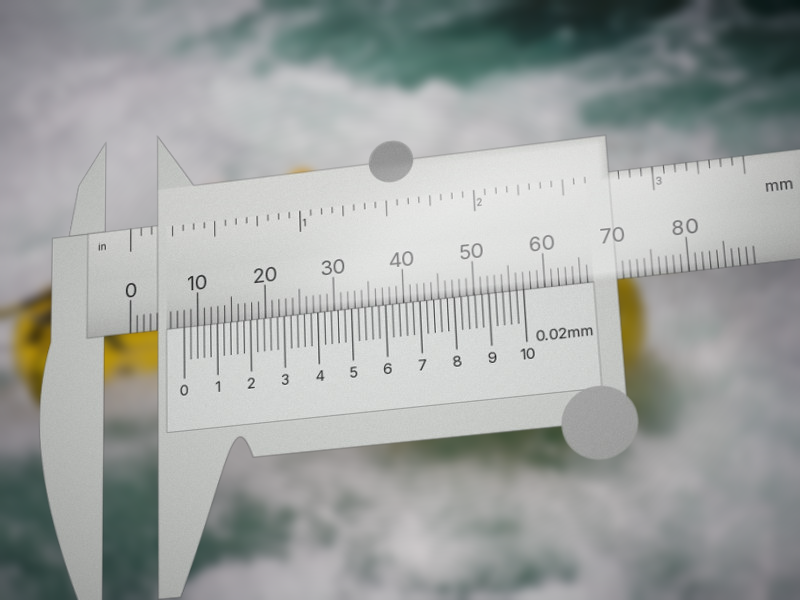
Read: 8.0 (mm)
